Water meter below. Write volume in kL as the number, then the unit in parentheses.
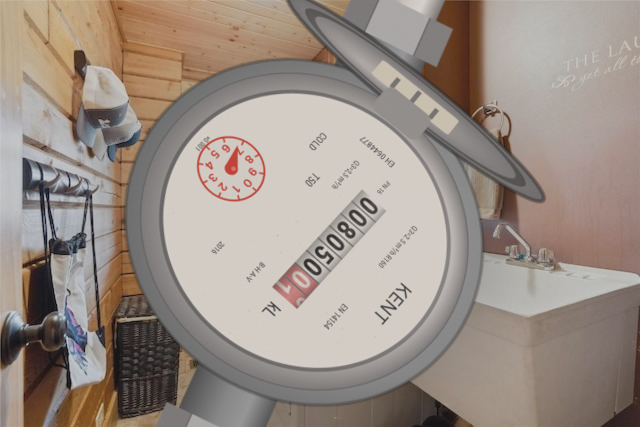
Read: 8050.006 (kL)
